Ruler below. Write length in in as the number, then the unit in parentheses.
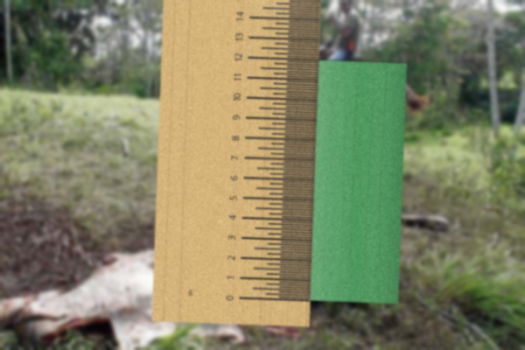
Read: 12 (in)
